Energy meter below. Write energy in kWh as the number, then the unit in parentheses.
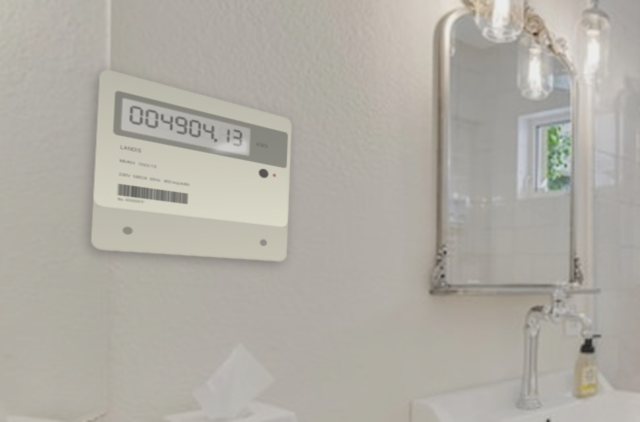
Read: 4904.13 (kWh)
